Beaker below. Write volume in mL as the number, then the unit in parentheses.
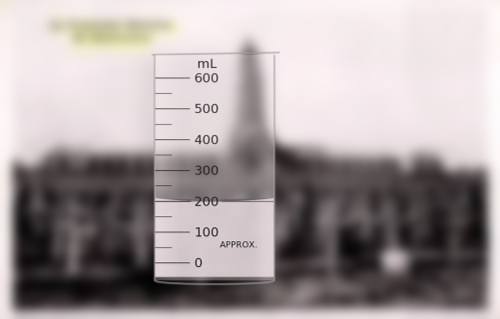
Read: 200 (mL)
